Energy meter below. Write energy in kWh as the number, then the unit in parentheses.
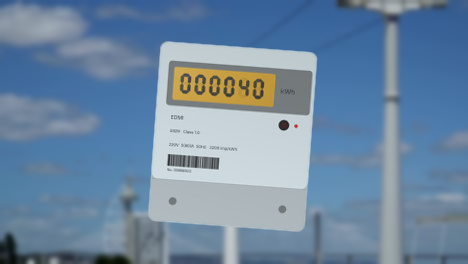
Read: 40 (kWh)
